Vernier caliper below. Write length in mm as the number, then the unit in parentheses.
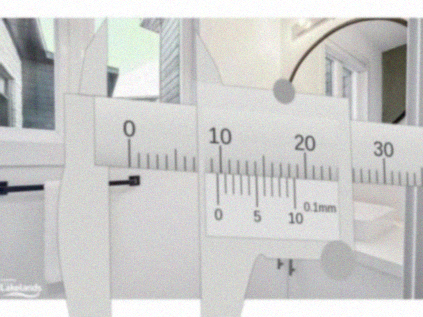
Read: 9.6 (mm)
